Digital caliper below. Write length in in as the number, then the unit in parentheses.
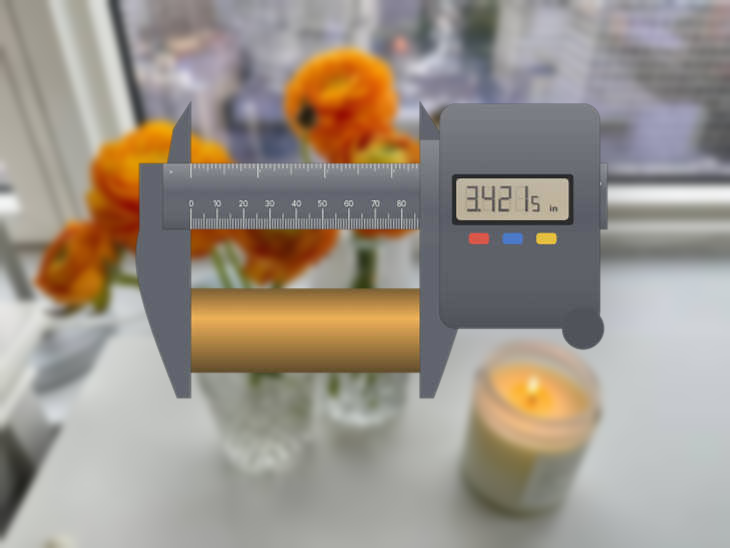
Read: 3.4215 (in)
